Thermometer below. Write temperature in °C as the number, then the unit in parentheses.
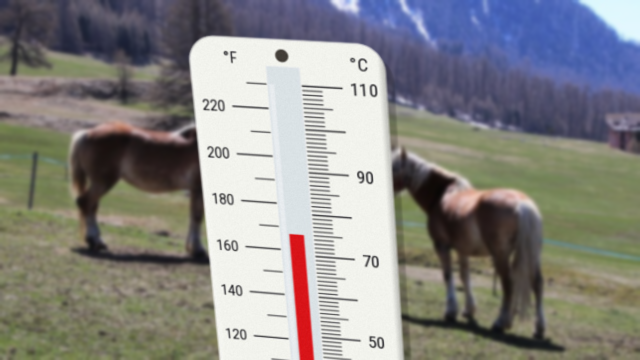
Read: 75 (°C)
